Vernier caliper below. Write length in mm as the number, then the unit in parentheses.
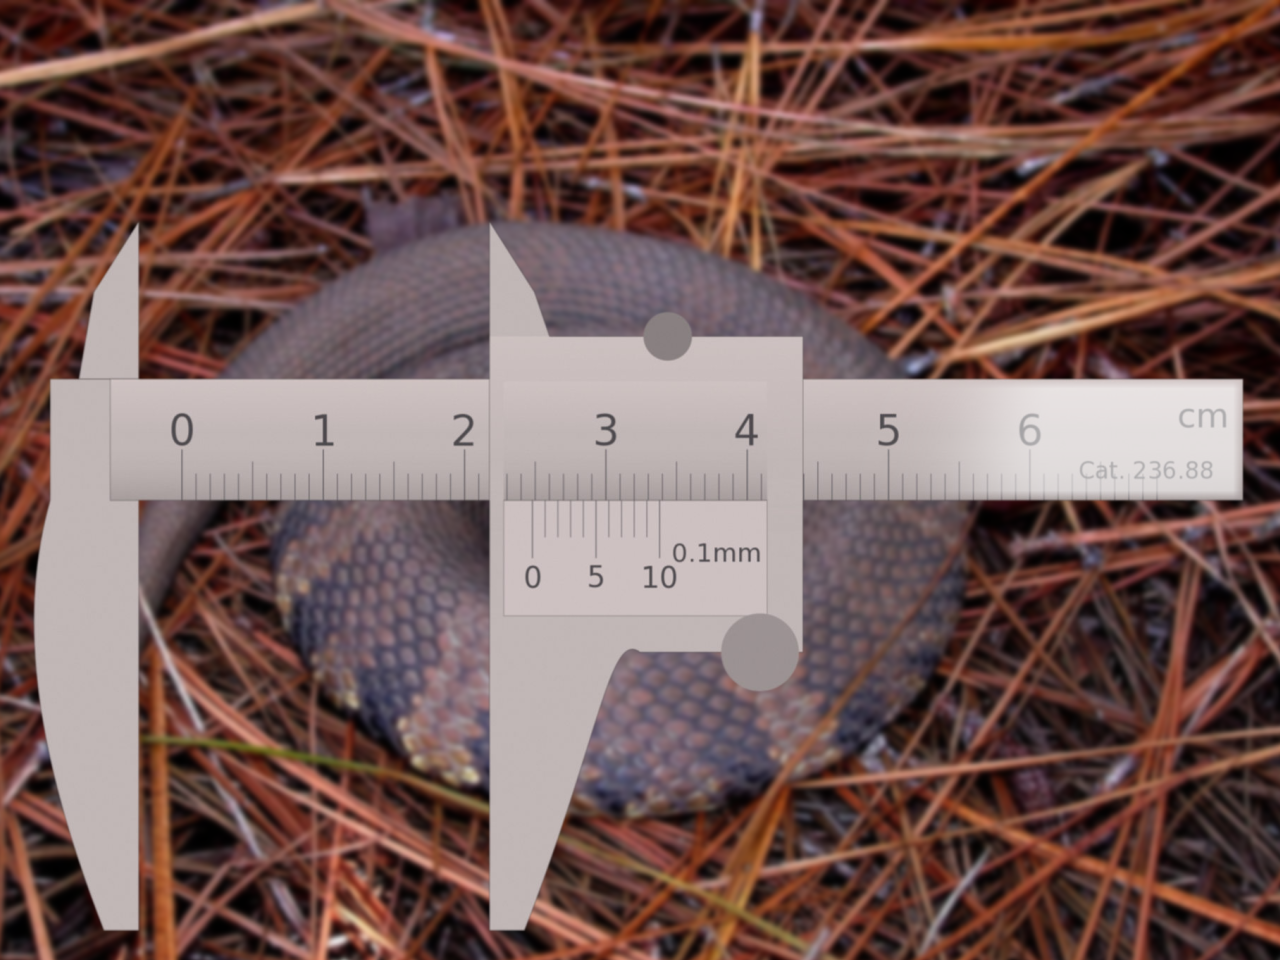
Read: 24.8 (mm)
